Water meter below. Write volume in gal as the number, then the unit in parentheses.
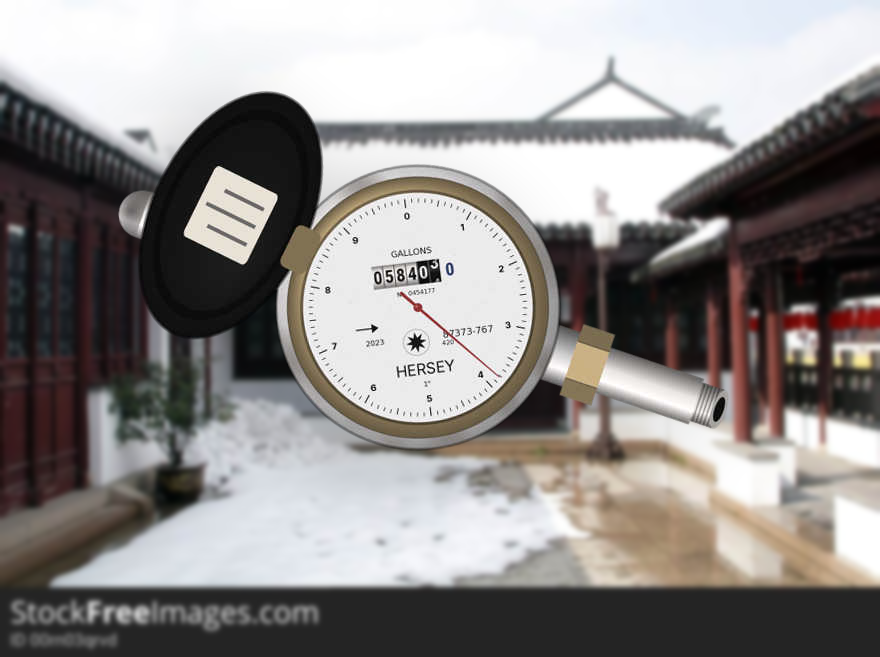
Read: 584033.8 (gal)
